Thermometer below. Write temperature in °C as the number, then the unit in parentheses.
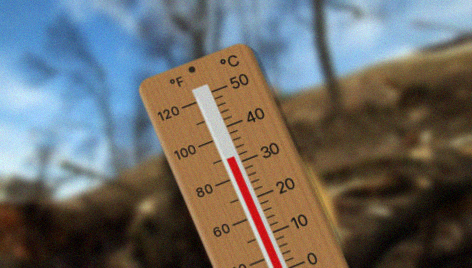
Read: 32 (°C)
